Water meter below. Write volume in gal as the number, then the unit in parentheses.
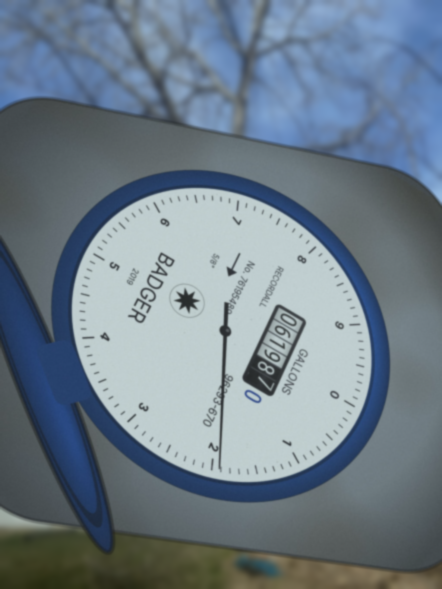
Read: 619871.9 (gal)
